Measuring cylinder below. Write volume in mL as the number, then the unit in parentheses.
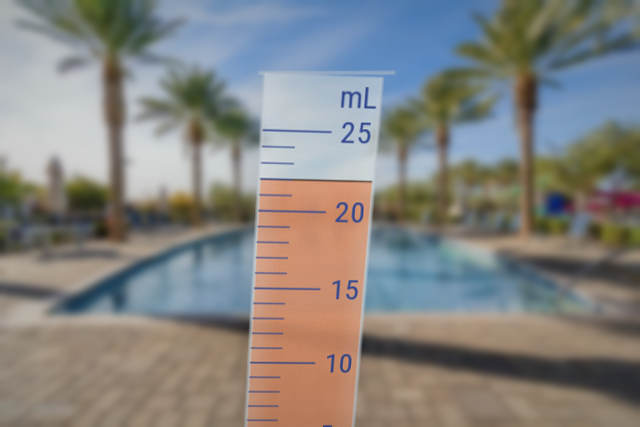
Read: 22 (mL)
